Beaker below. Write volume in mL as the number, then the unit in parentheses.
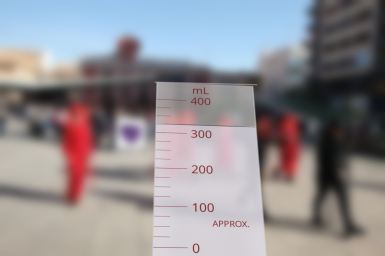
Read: 325 (mL)
